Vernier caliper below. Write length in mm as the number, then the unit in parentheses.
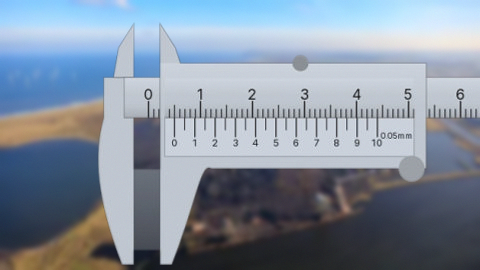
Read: 5.0 (mm)
